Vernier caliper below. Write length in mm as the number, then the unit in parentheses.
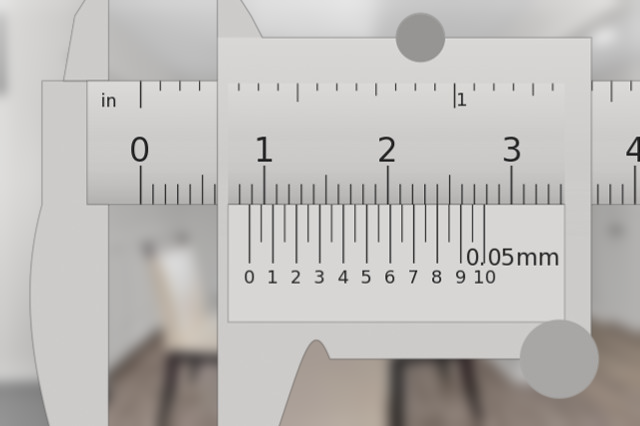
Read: 8.8 (mm)
